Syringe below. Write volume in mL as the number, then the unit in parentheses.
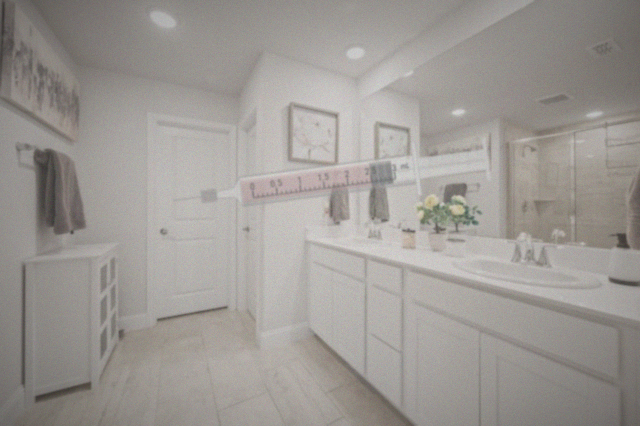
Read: 2.5 (mL)
